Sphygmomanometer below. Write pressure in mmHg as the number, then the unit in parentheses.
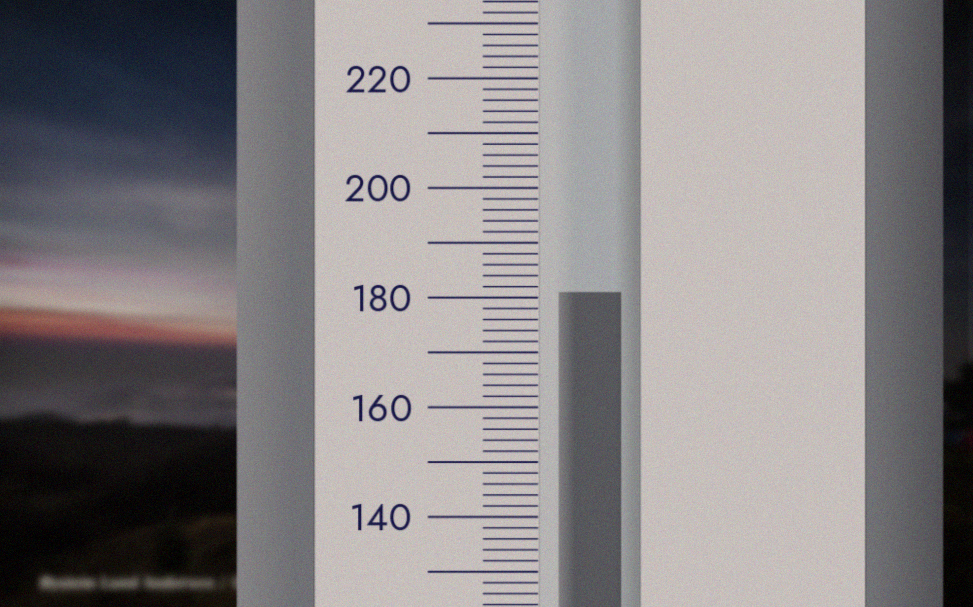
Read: 181 (mmHg)
